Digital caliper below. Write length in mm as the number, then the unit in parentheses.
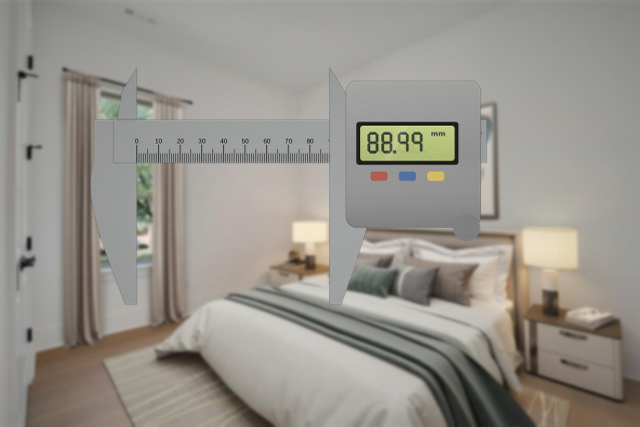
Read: 88.99 (mm)
